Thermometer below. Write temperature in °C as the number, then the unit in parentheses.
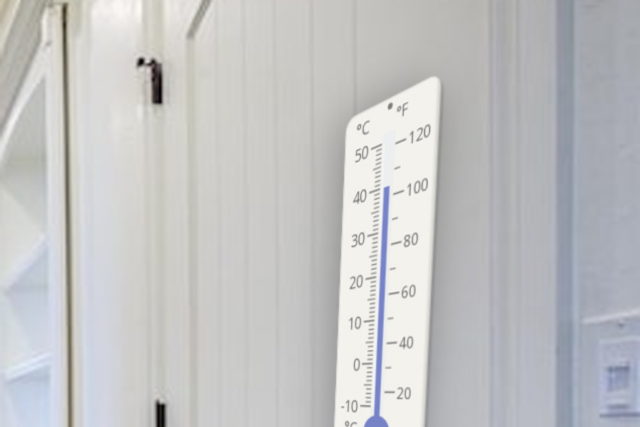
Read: 40 (°C)
